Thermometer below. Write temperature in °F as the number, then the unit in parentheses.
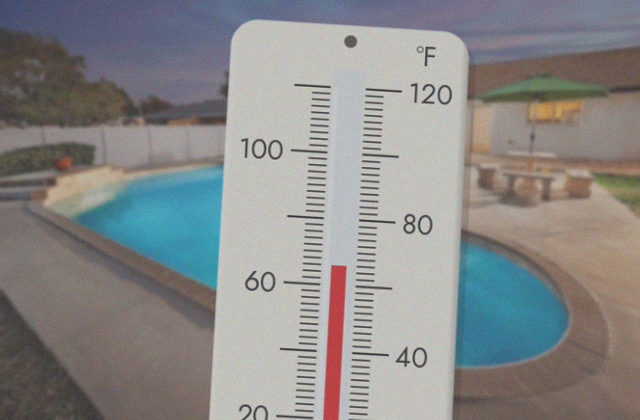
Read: 66 (°F)
